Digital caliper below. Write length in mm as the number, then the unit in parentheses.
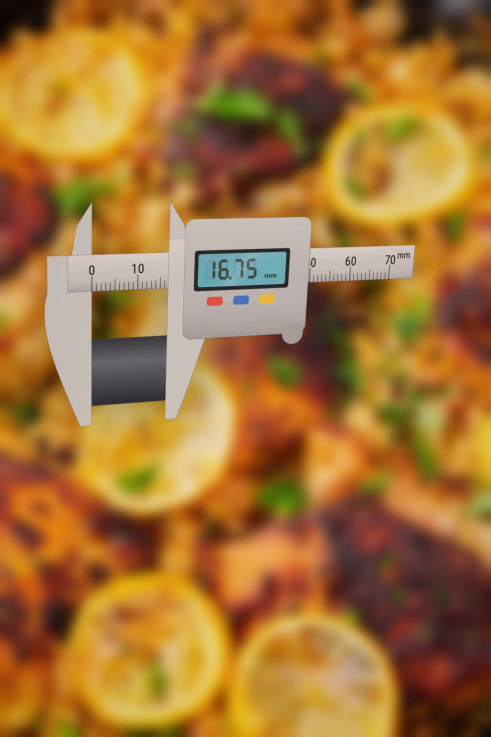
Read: 16.75 (mm)
